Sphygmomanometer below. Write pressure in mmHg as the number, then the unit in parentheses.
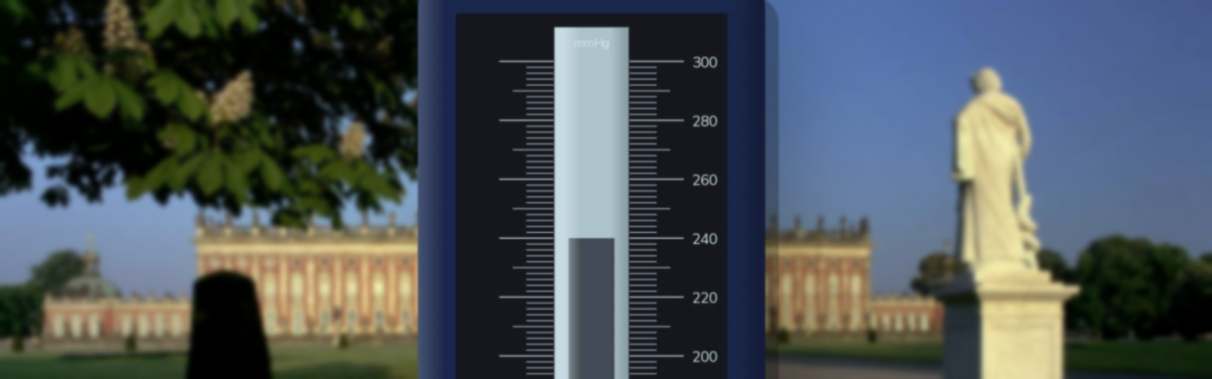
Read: 240 (mmHg)
